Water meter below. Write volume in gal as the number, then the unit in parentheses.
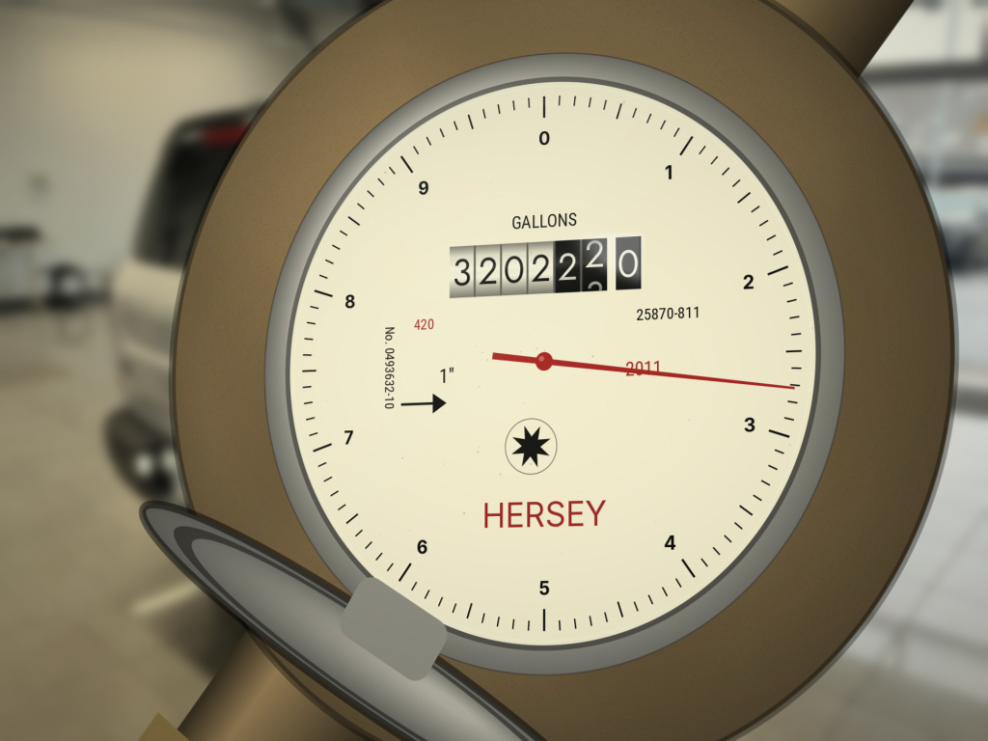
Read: 3202222.7 (gal)
